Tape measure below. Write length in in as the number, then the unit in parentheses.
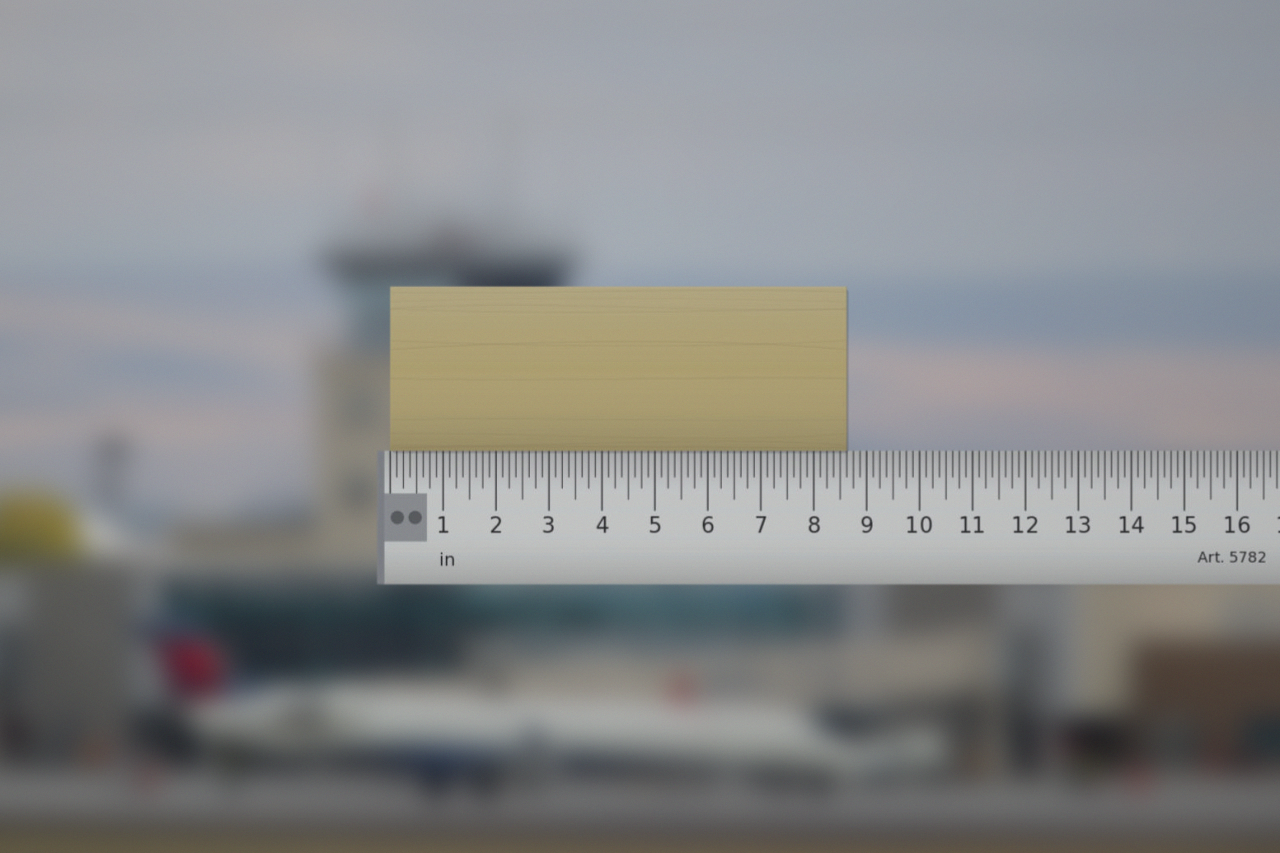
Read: 8.625 (in)
